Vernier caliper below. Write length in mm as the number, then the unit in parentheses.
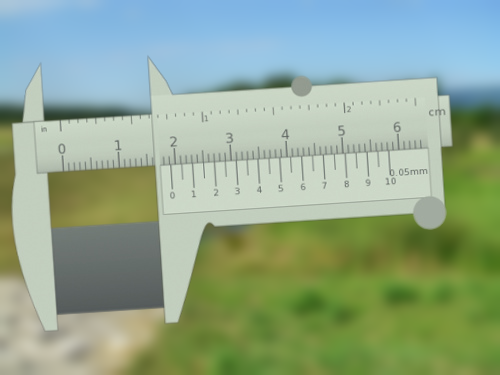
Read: 19.2 (mm)
